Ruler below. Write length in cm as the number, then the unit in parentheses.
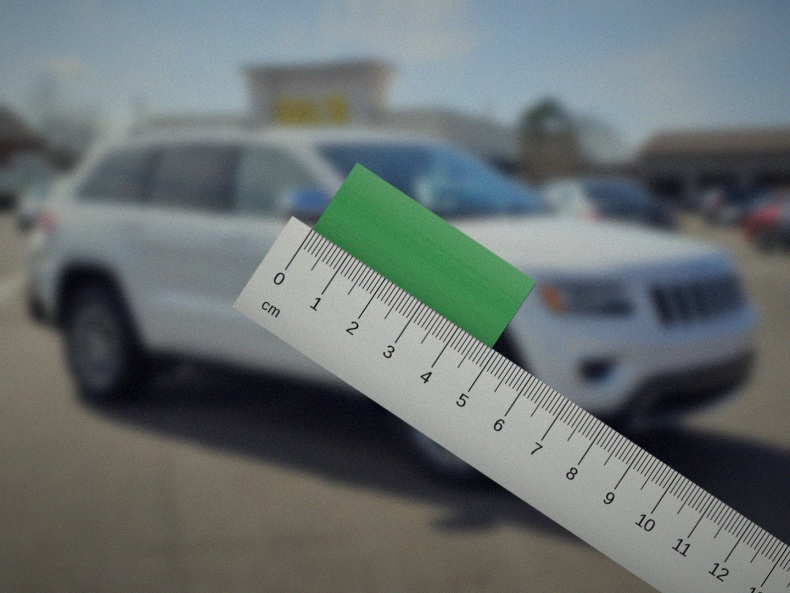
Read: 4.9 (cm)
